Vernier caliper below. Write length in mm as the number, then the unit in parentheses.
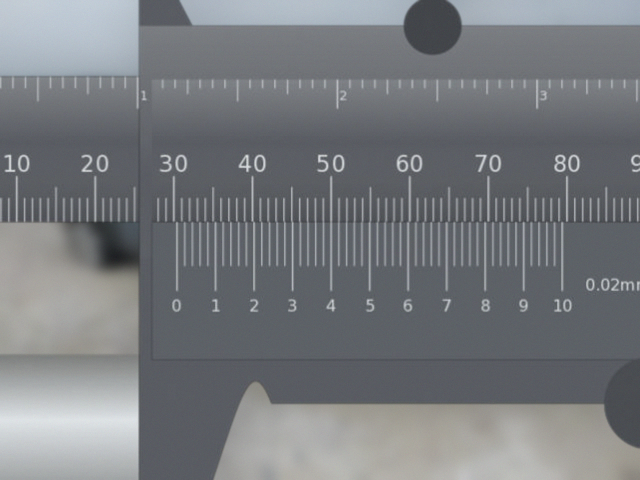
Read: 30.4 (mm)
